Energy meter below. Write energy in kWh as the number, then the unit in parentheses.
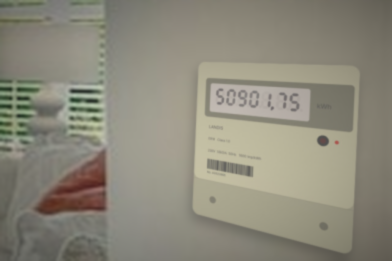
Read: 50901.75 (kWh)
